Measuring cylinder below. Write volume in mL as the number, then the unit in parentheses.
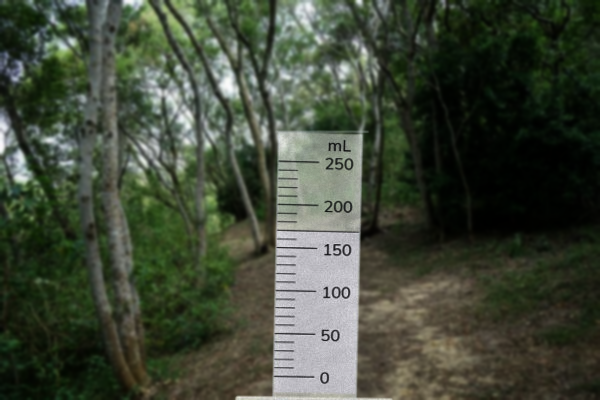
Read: 170 (mL)
